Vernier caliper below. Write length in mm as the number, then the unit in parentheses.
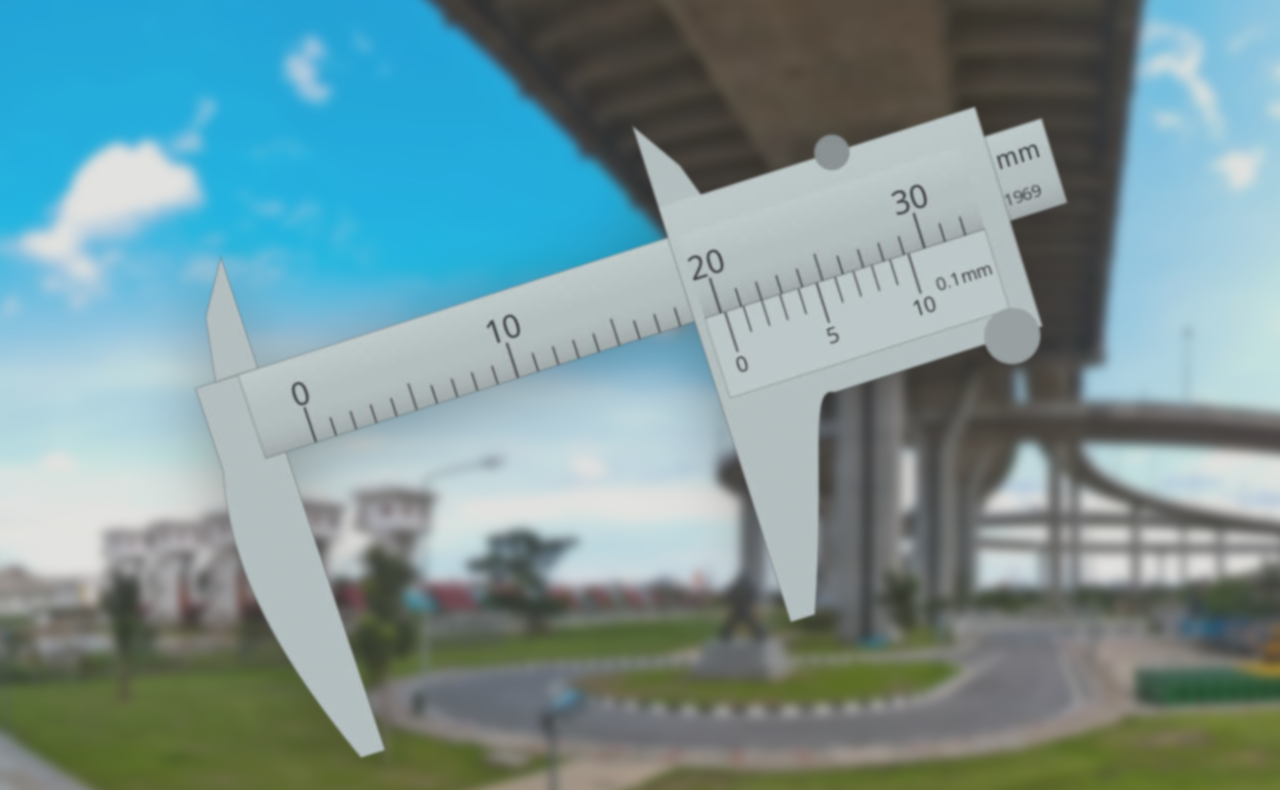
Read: 20.2 (mm)
